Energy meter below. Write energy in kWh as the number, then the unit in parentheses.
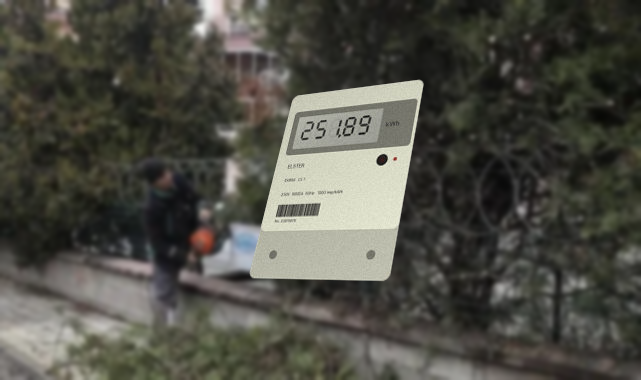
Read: 251.89 (kWh)
